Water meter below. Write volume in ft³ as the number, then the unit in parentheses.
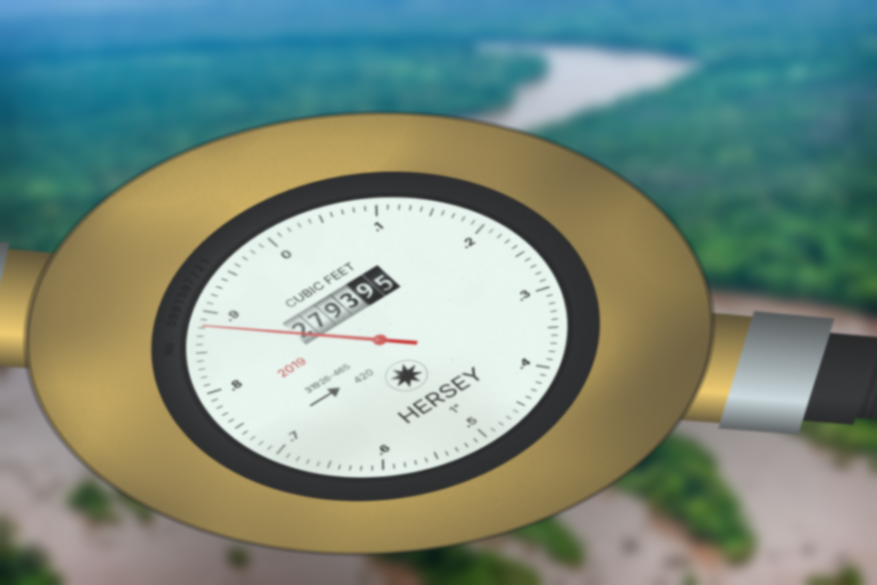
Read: 279394.88 (ft³)
